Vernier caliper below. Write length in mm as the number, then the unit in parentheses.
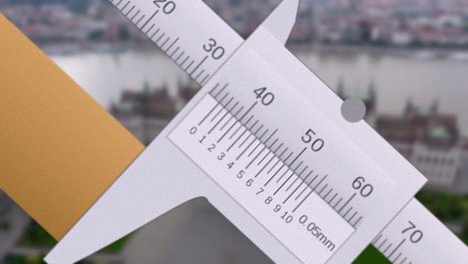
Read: 36.0 (mm)
